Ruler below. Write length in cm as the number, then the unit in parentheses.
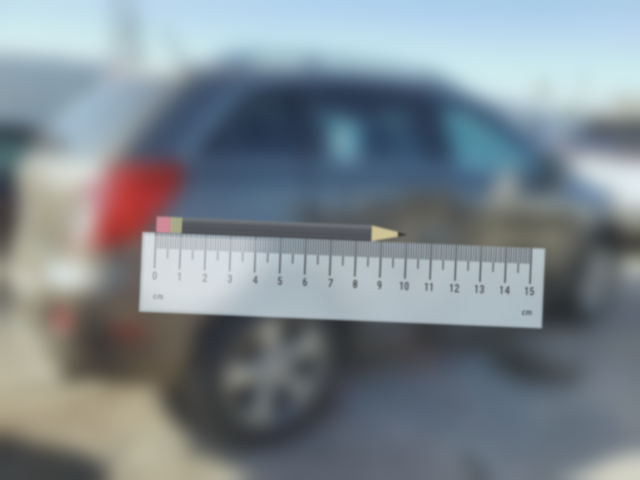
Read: 10 (cm)
